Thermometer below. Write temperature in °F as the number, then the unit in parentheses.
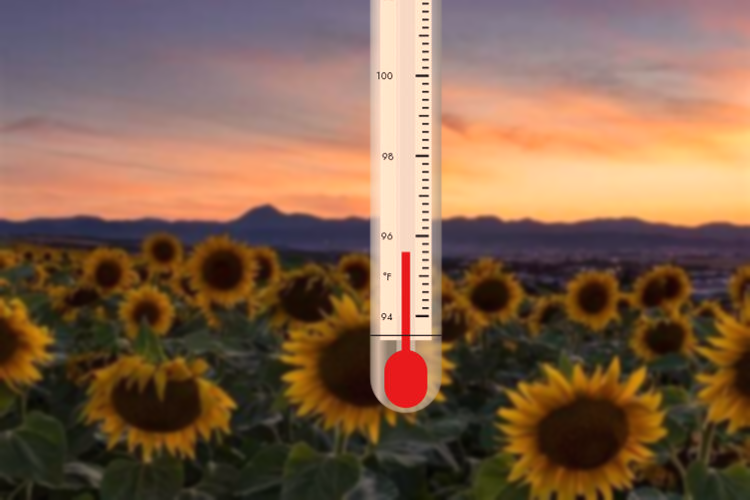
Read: 95.6 (°F)
